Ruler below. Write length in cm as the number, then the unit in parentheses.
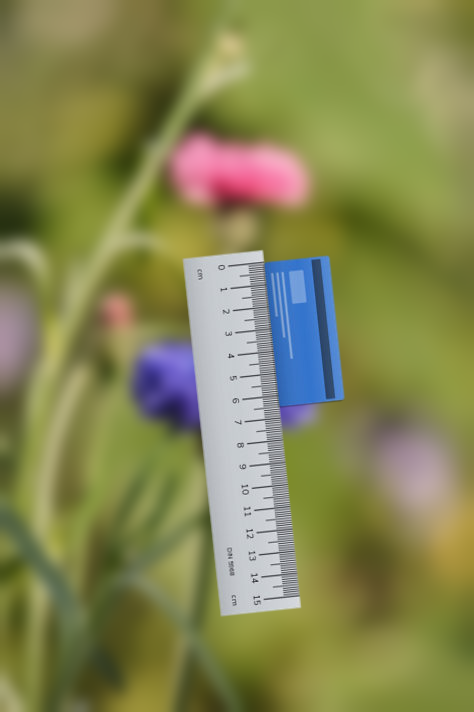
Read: 6.5 (cm)
